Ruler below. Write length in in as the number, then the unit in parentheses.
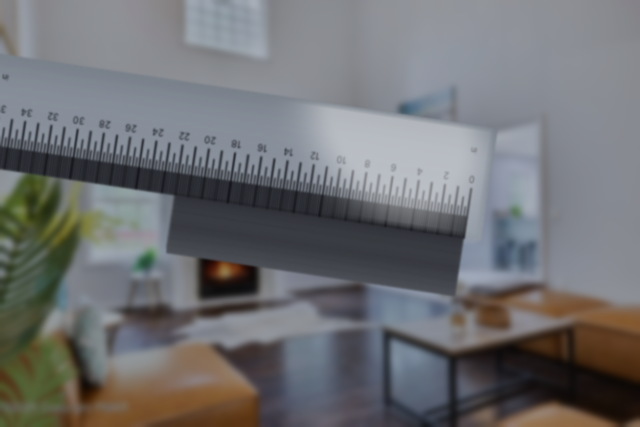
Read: 22 (in)
